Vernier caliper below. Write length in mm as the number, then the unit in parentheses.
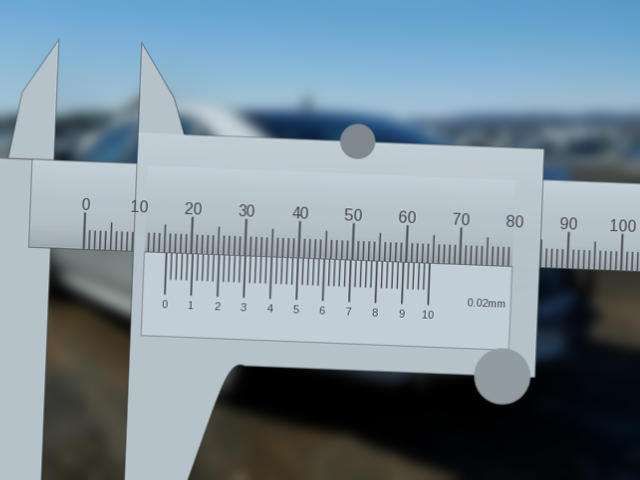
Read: 15.4 (mm)
